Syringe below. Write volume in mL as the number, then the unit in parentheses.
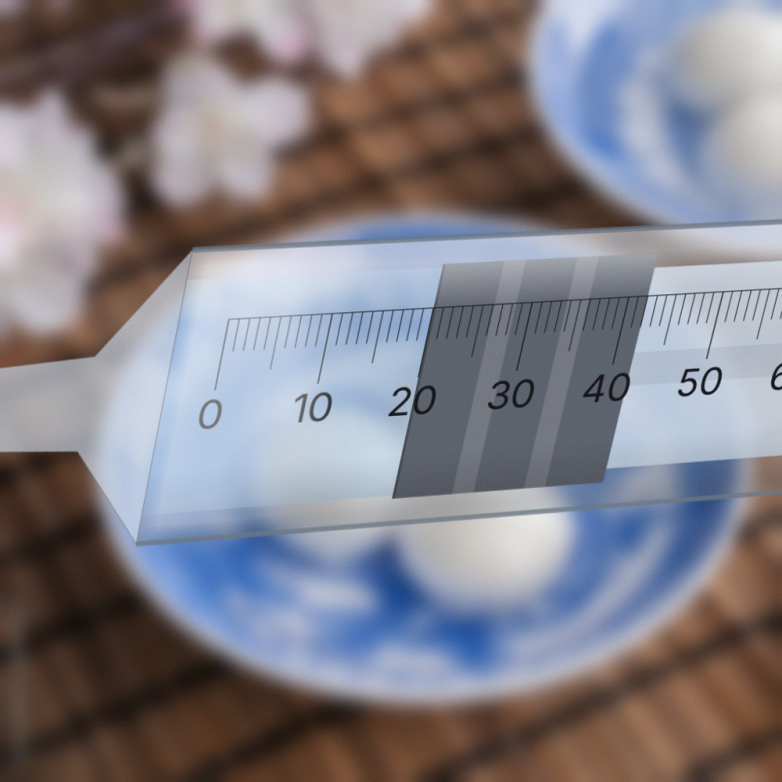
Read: 20 (mL)
